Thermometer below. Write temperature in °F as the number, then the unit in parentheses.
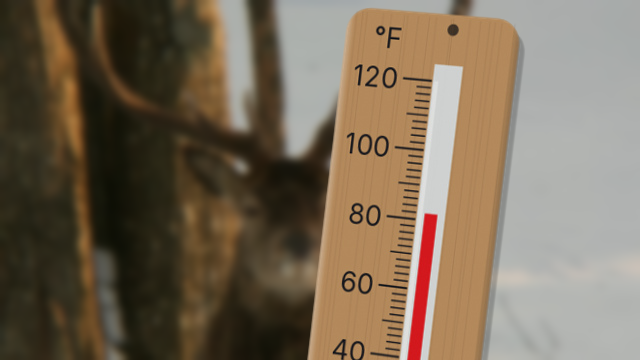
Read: 82 (°F)
